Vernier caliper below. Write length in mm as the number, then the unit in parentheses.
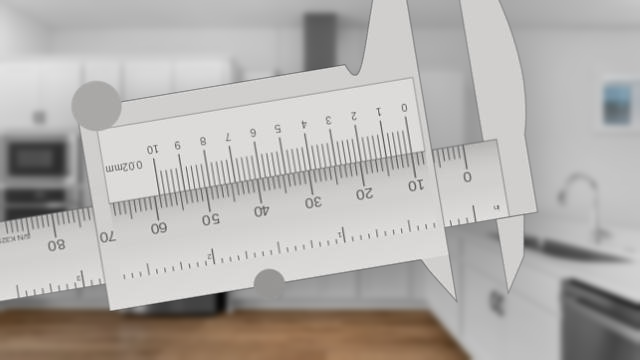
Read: 10.0 (mm)
